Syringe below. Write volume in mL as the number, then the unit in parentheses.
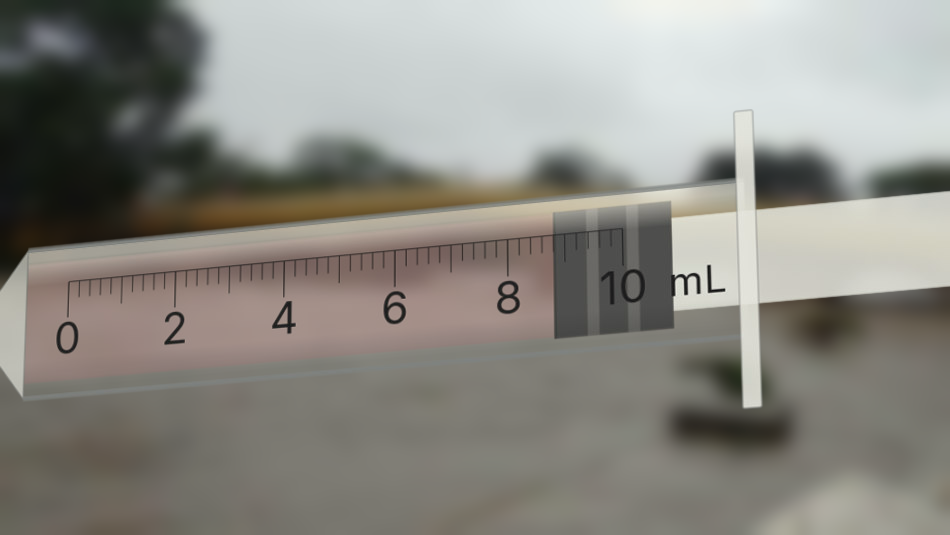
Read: 8.8 (mL)
